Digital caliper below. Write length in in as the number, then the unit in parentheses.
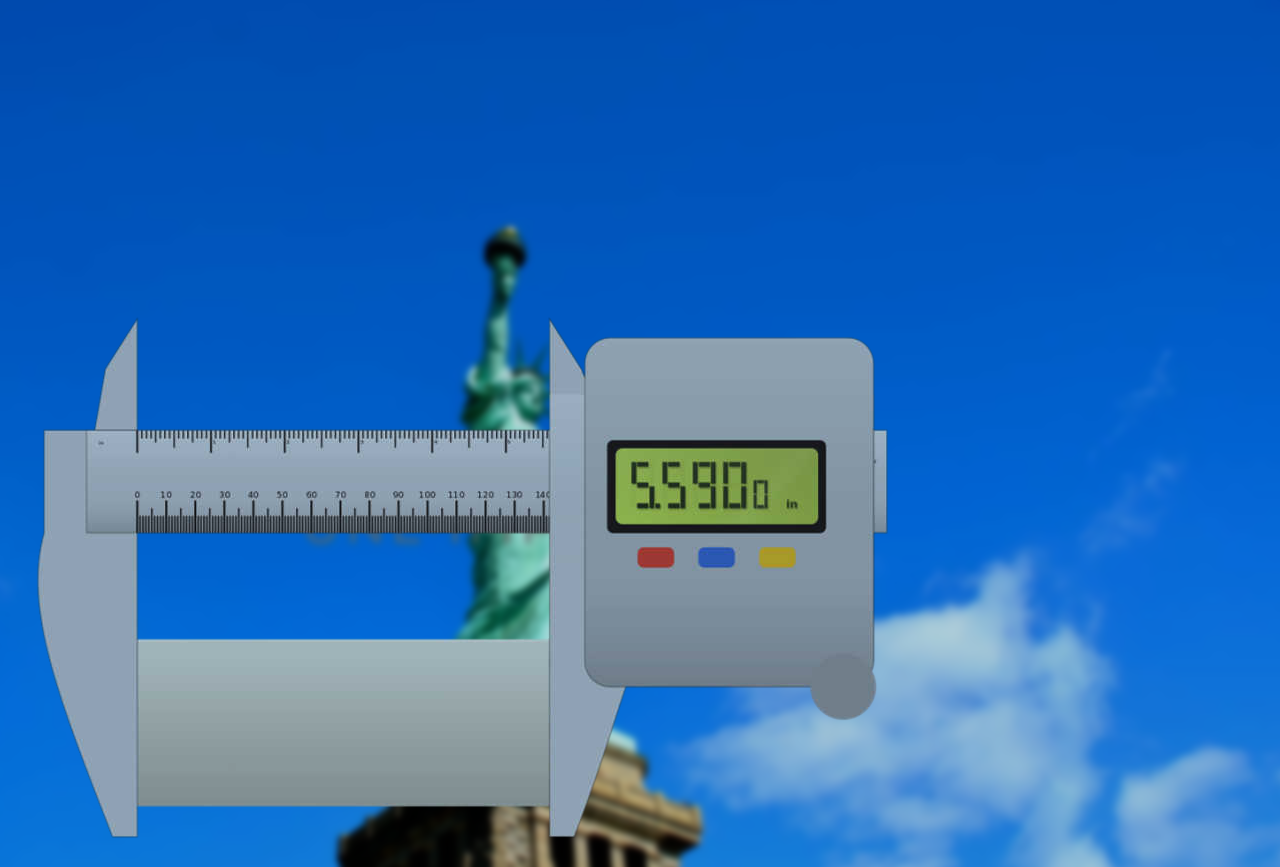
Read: 5.5900 (in)
